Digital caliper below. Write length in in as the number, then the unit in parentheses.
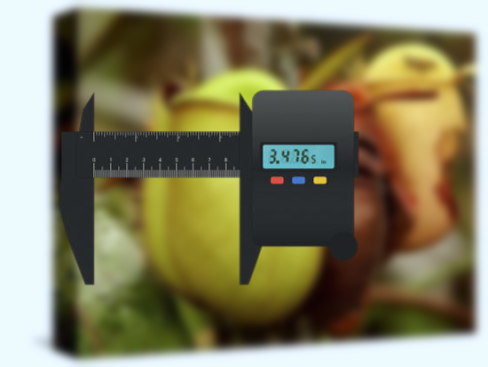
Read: 3.4765 (in)
